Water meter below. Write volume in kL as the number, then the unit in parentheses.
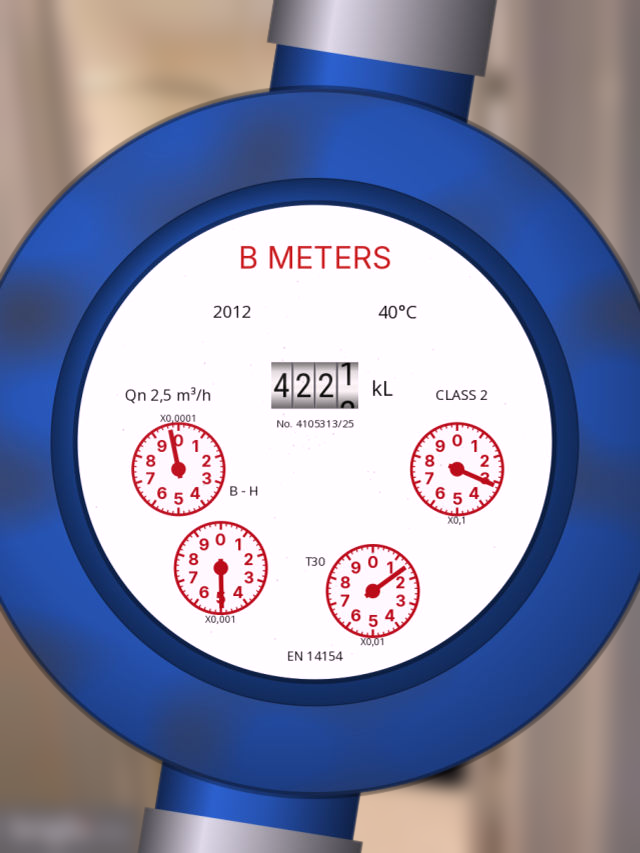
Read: 4221.3149 (kL)
